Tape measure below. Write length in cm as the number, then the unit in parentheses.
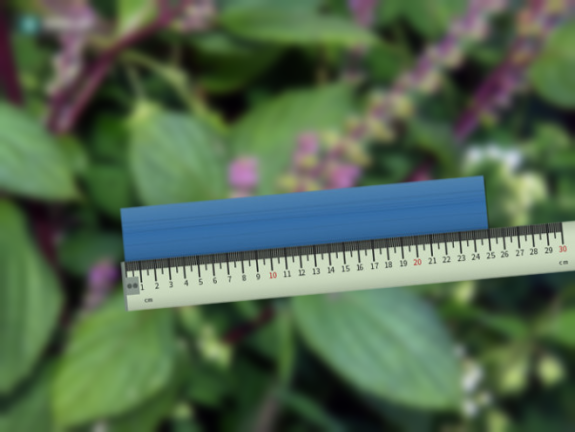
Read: 25 (cm)
